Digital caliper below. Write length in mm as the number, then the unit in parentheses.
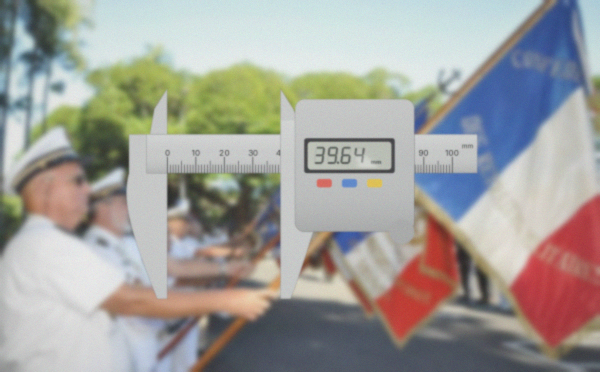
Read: 39.64 (mm)
